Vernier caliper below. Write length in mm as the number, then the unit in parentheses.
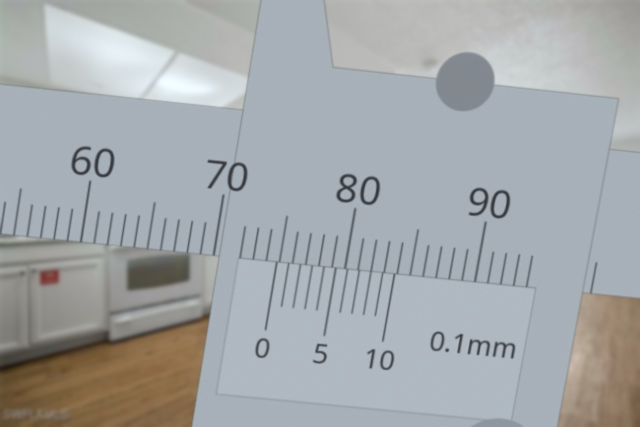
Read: 74.8 (mm)
